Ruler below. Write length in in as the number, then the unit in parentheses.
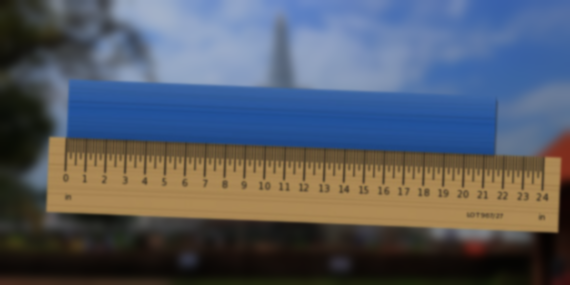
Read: 21.5 (in)
